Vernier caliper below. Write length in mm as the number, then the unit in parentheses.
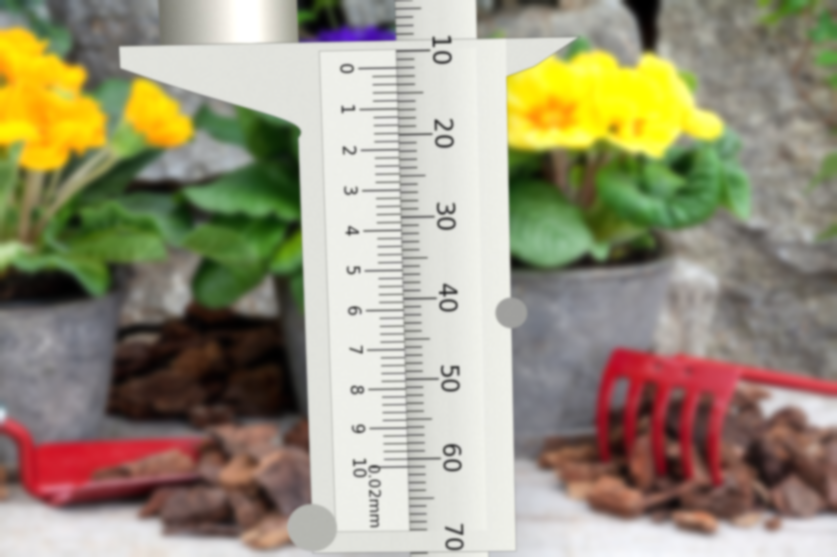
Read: 12.0 (mm)
